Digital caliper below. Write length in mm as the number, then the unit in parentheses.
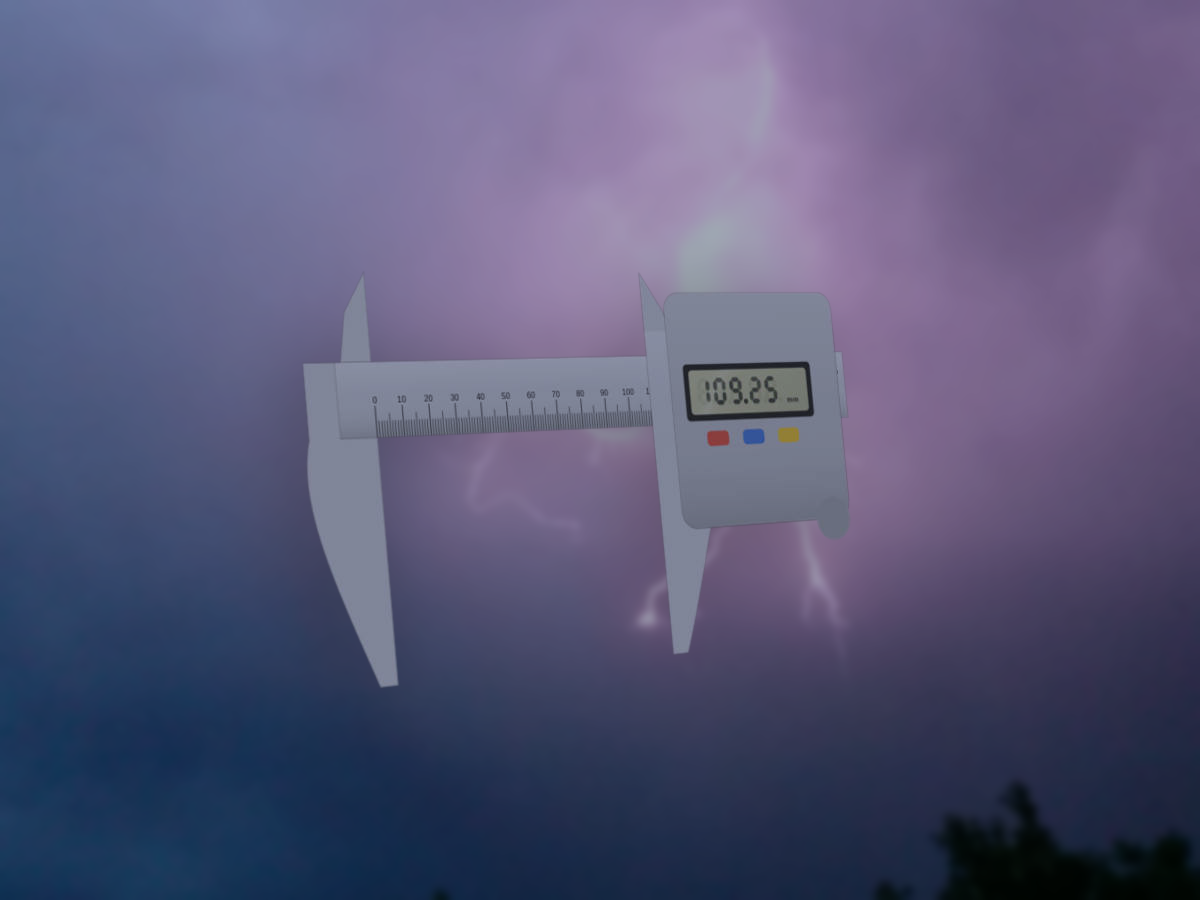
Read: 109.25 (mm)
